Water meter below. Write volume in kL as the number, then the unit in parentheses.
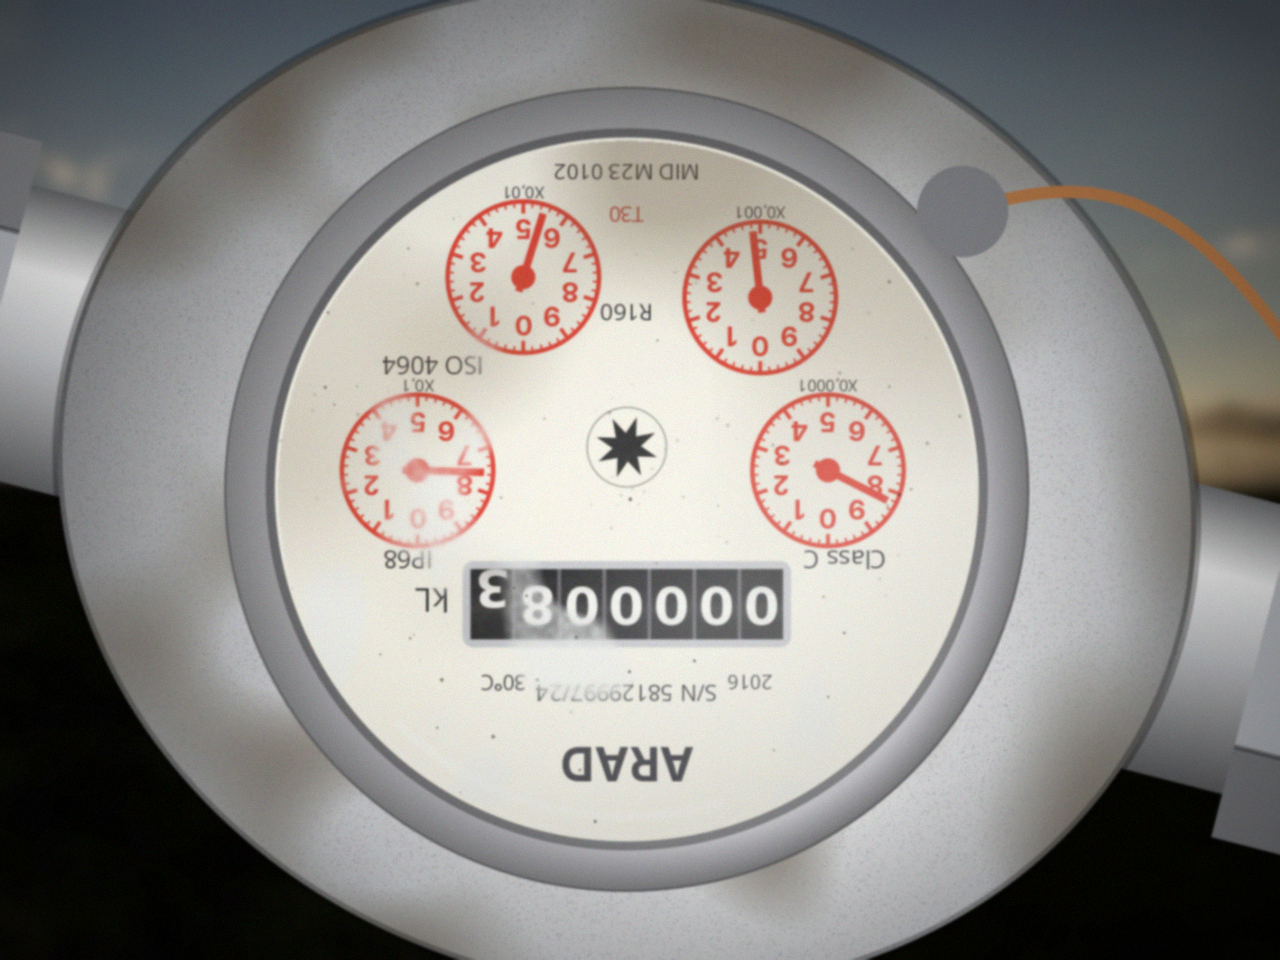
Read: 82.7548 (kL)
